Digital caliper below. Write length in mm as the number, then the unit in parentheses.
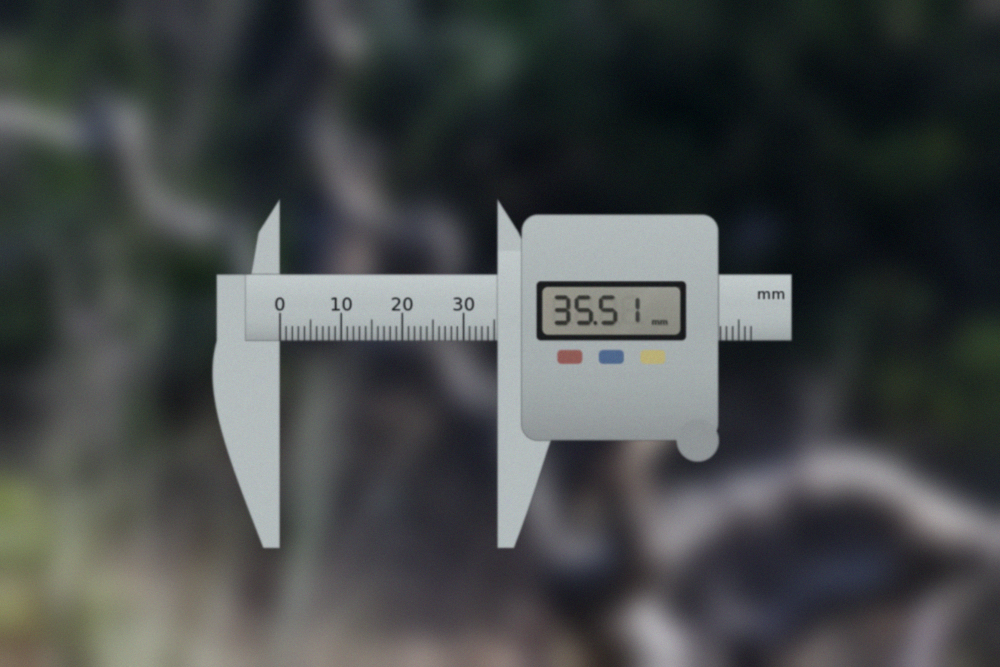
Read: 35.51 (mm)
